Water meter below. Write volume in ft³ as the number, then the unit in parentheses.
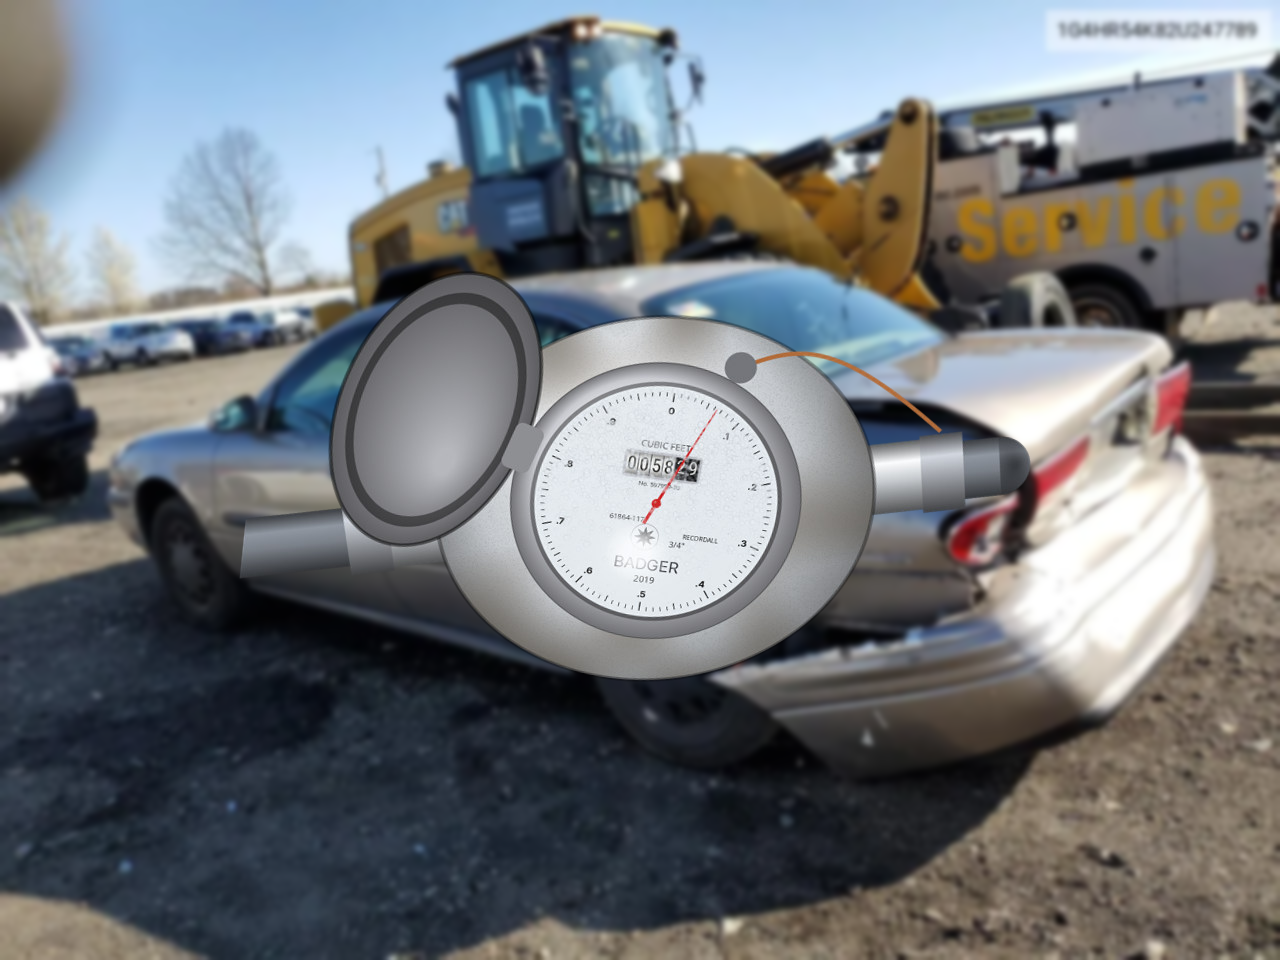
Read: 5829.06 (ft³)
